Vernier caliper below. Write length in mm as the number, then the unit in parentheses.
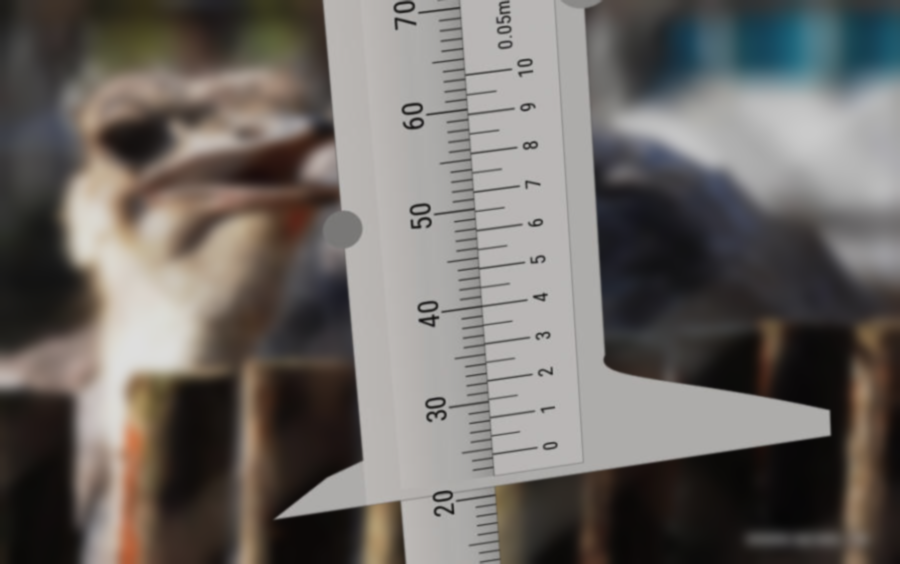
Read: 24.4 (mm)
